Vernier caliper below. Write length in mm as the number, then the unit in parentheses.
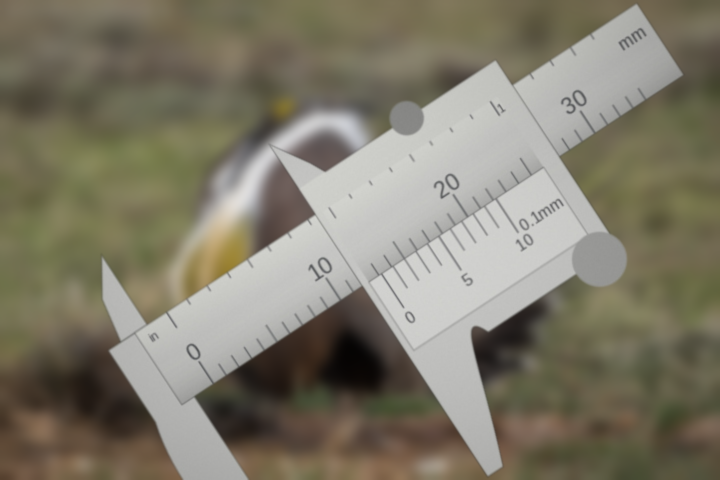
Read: 13.2 (mm)
